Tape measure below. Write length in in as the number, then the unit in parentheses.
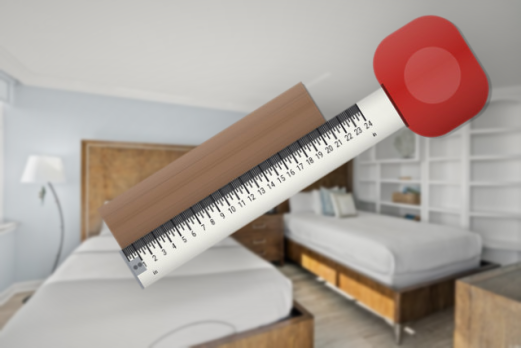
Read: 21 (in)
